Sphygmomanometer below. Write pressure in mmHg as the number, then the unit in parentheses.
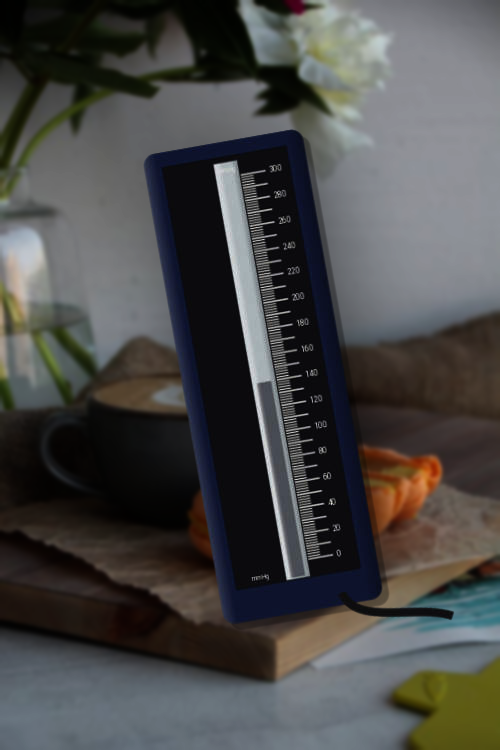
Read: 140 (mmHg)
